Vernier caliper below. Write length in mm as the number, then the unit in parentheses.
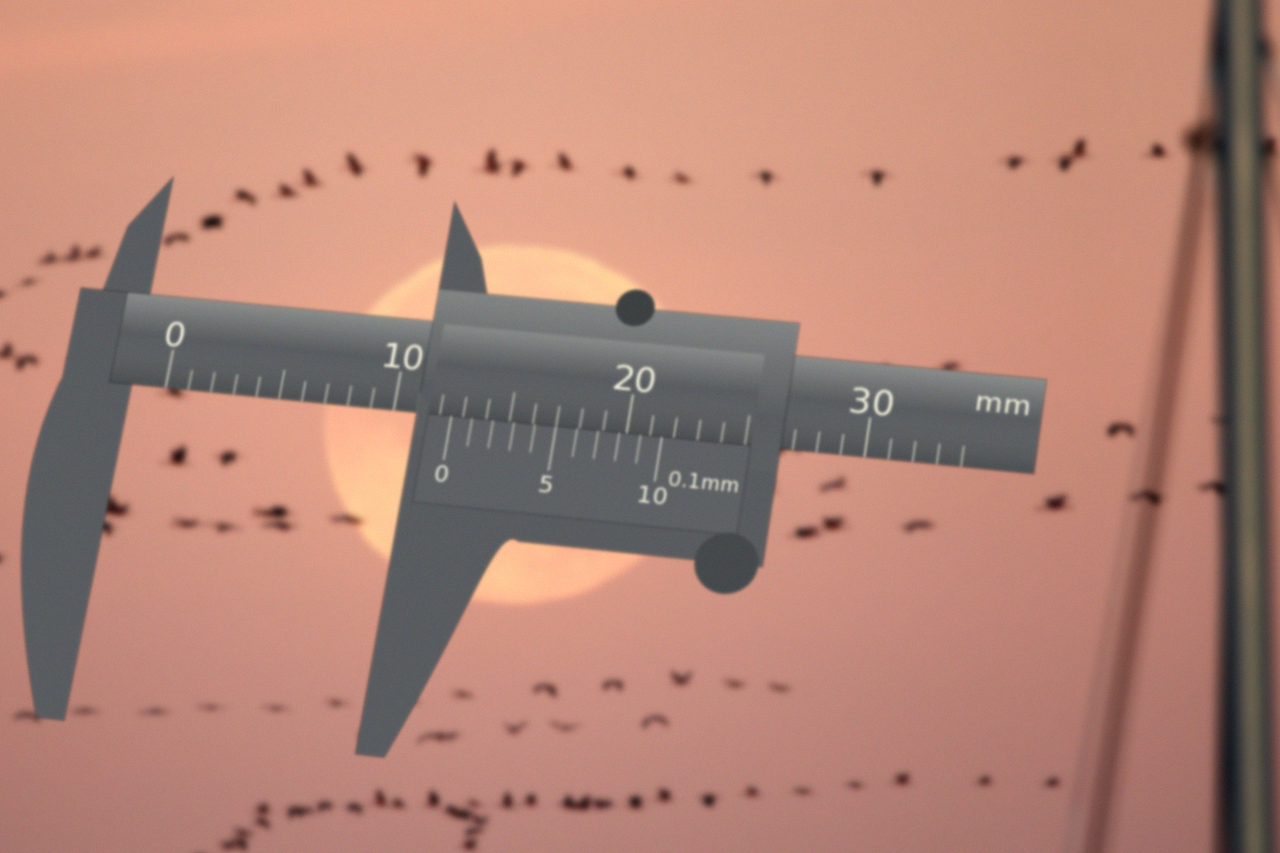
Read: 12.5 (mm)
